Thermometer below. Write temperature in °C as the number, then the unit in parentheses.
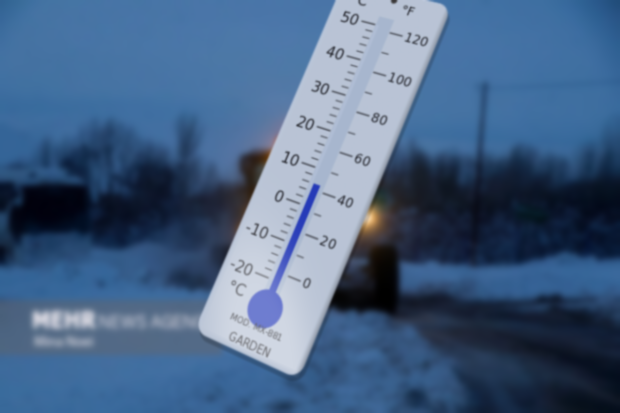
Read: 6 (°C)
